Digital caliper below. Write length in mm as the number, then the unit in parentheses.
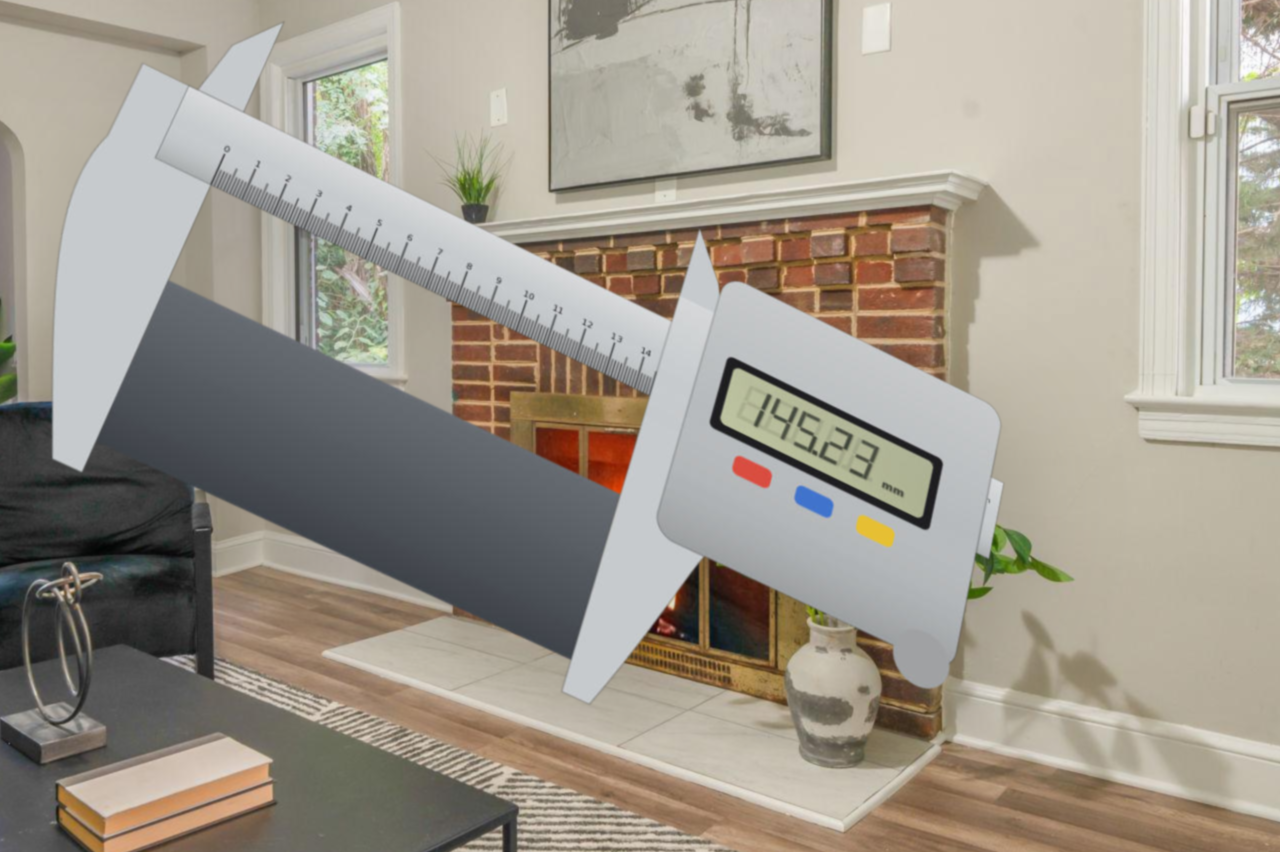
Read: 145.23 (mm)
